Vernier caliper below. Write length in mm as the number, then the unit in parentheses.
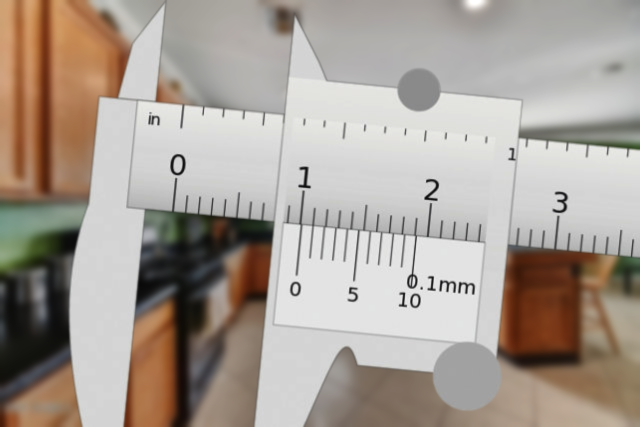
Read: 10.1 (mm)
